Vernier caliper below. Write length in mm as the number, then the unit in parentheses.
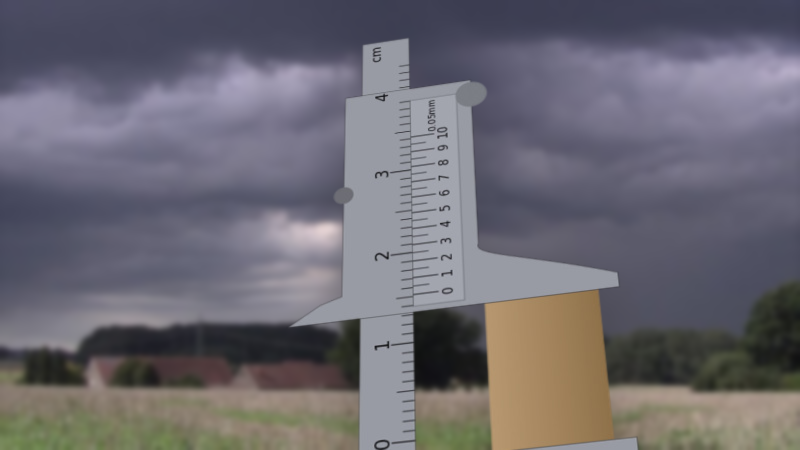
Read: 15.2 (mm)
